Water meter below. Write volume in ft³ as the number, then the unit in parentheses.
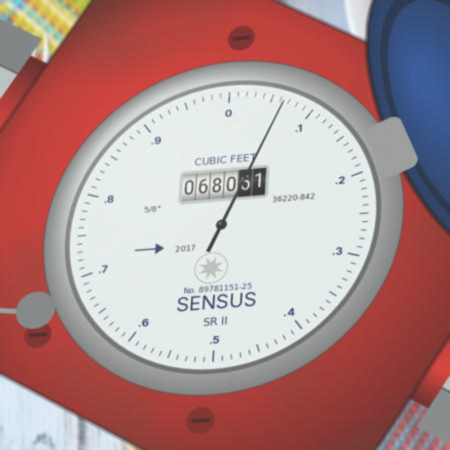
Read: 68061.06 (ft³)
